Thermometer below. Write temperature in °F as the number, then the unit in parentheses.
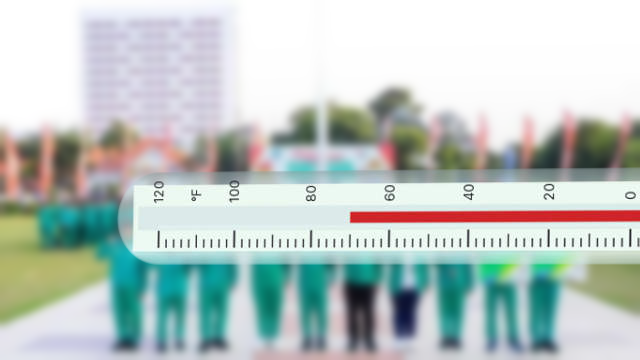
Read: 70 (°F)
